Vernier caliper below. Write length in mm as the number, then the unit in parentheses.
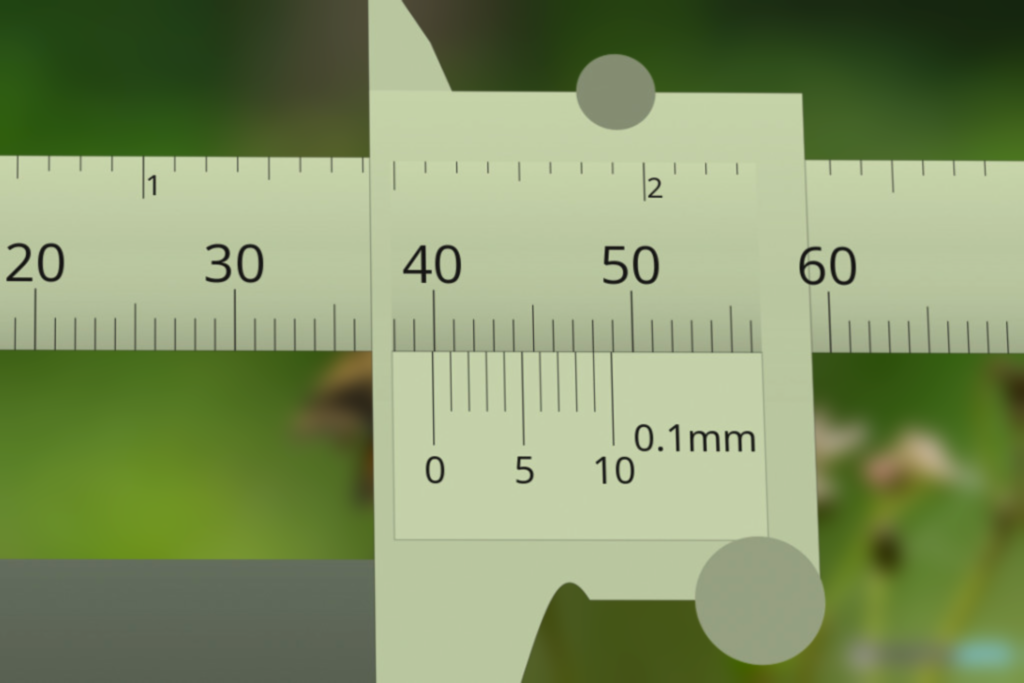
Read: 39.9 (mm)
